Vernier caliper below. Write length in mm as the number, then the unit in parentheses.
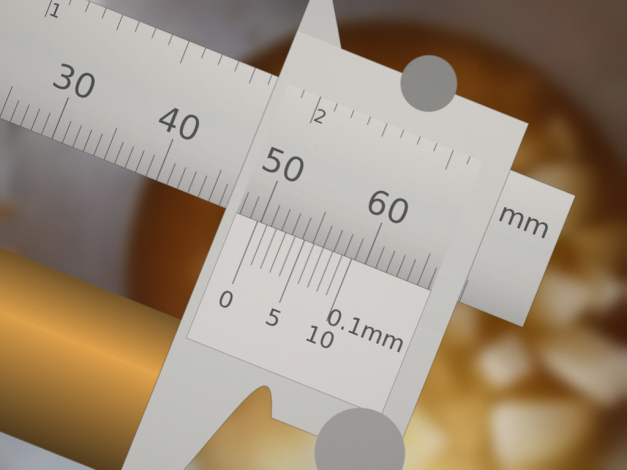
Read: 49.7 (mm)
